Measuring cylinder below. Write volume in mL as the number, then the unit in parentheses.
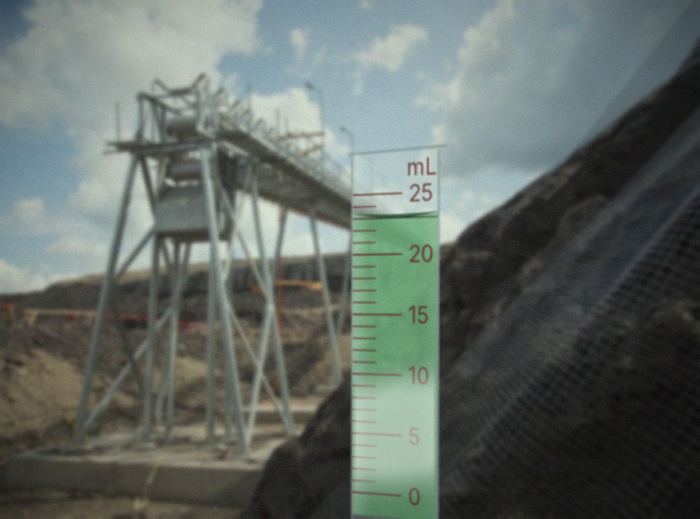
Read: 23 (mL)
